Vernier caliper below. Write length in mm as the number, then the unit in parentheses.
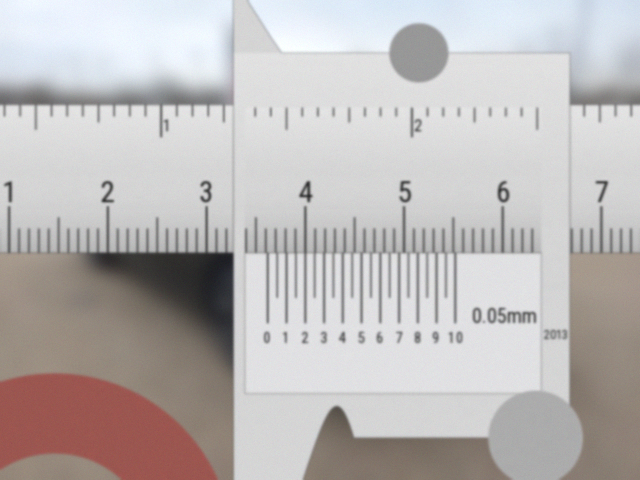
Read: 36.2 (mm)
